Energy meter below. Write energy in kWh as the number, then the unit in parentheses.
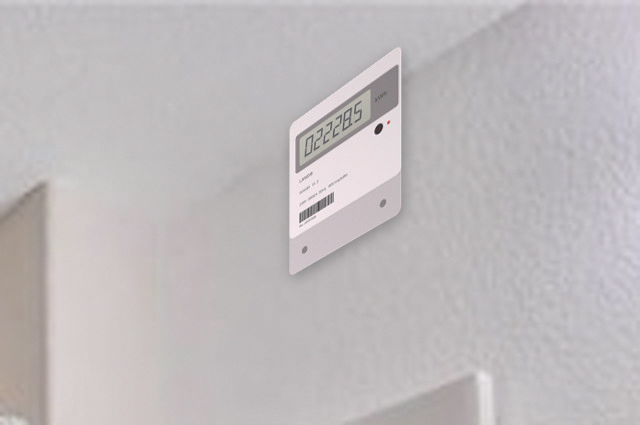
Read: 2228.5 (kWh)
